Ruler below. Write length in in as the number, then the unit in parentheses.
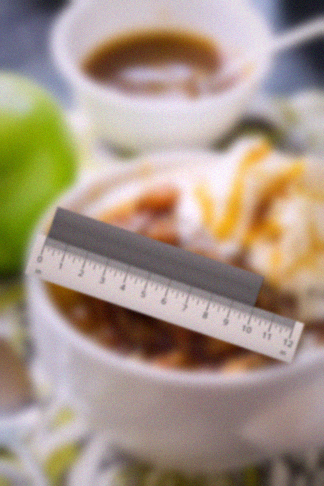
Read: 10 (in)
